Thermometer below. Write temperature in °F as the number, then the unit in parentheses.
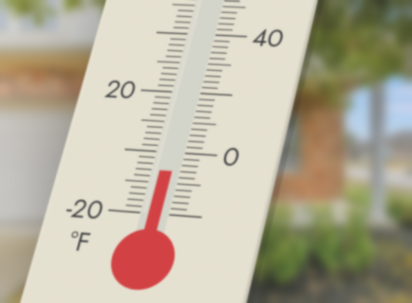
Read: -6 (°F)
